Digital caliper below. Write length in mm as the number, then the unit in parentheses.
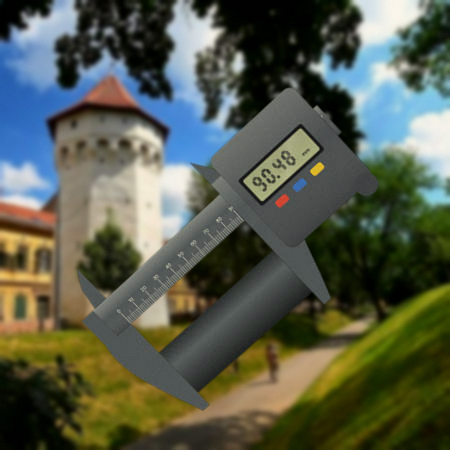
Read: 90.48 (mm)
